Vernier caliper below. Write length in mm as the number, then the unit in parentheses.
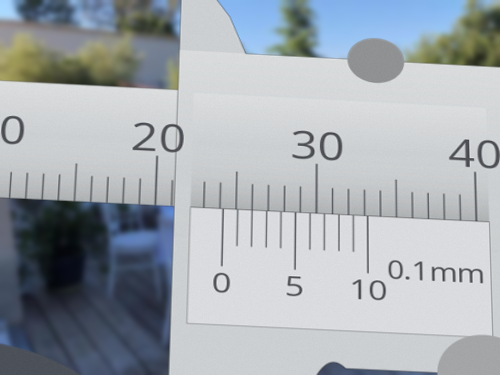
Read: 24.2 (mm)
